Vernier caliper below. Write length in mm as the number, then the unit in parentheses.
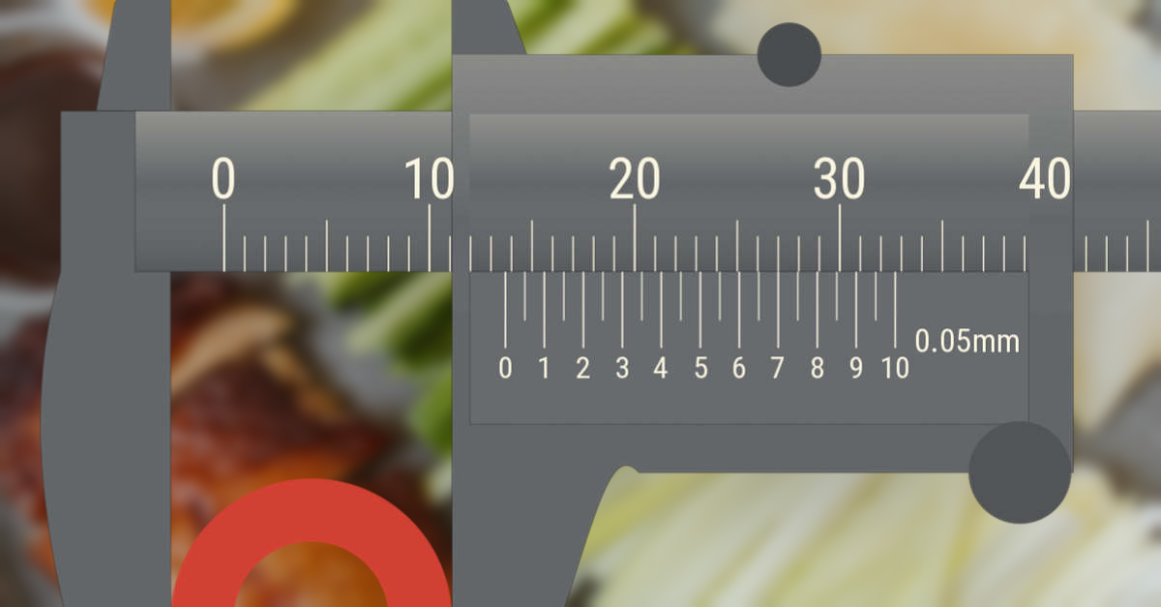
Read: 13.7 (mm)
